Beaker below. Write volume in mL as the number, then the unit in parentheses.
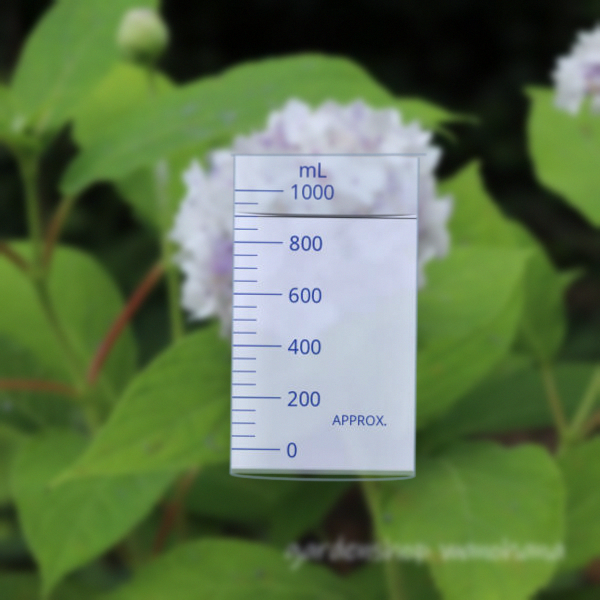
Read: 900 (mL)
